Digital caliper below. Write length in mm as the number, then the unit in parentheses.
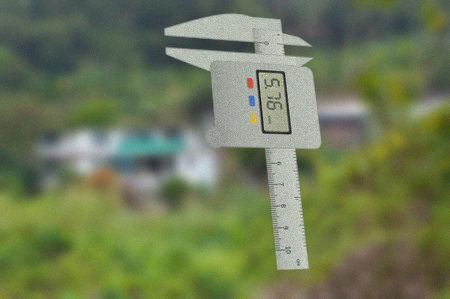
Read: 5.76 (mm)
